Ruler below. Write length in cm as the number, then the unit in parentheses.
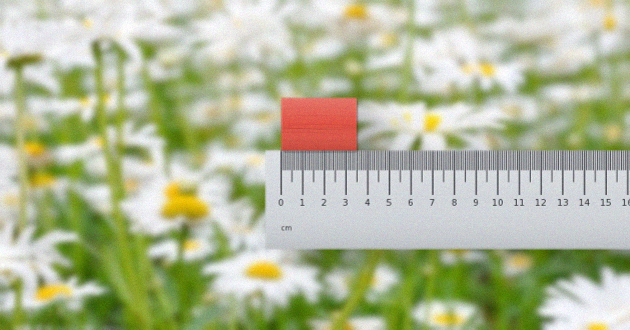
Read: 3.5 (cm)
